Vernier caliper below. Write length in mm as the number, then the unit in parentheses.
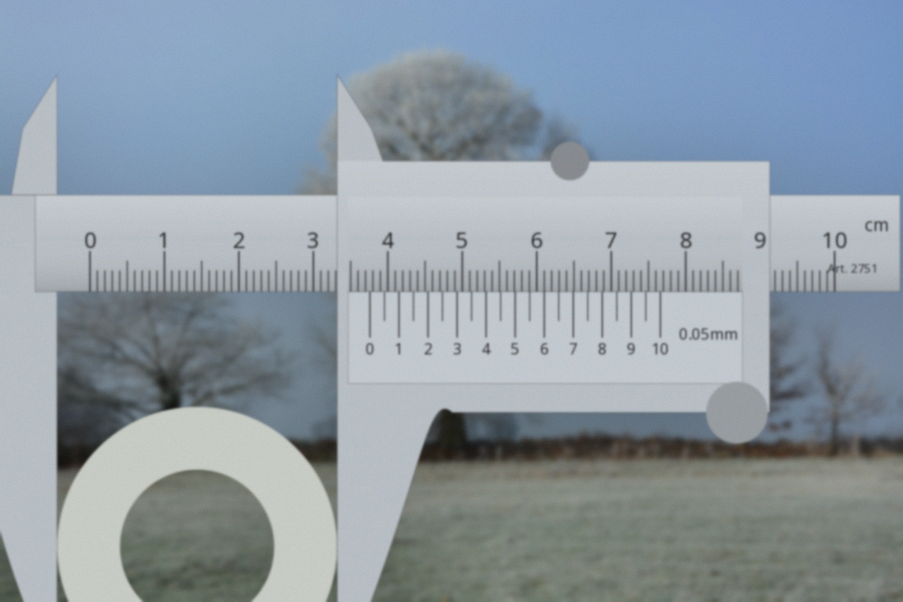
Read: 37.6 (mm)
